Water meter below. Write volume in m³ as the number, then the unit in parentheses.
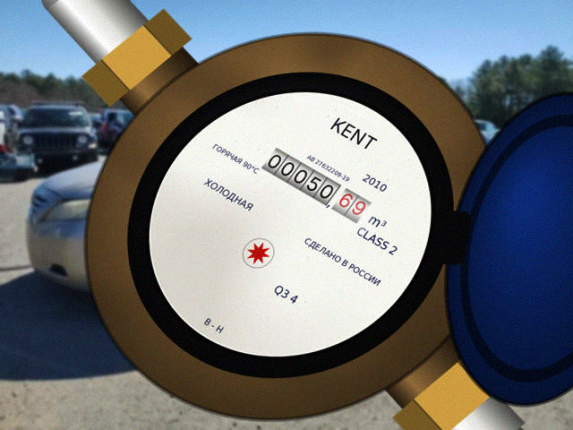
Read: 50.69 (m³)
